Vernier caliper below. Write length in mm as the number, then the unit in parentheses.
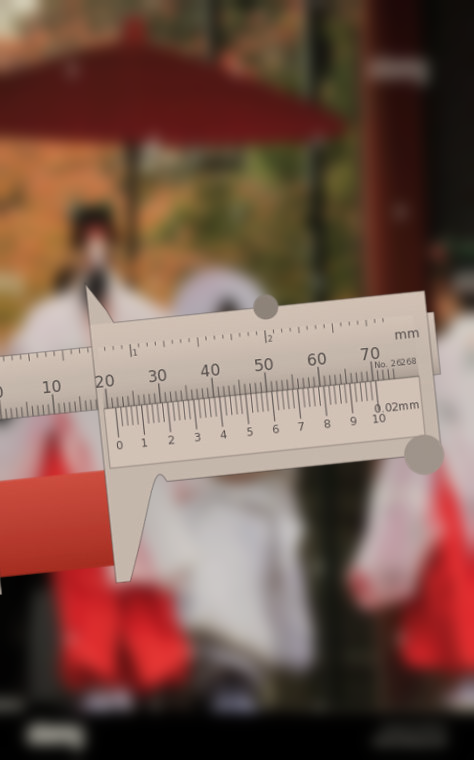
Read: 21.5 (mm)
